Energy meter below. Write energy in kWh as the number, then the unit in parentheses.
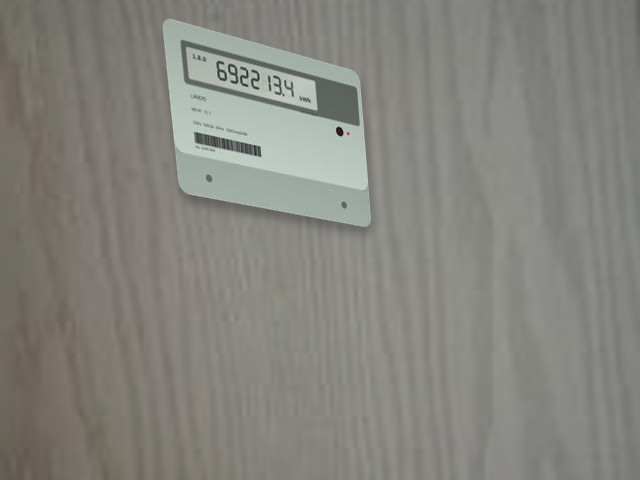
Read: 692213.4 (kWh)
